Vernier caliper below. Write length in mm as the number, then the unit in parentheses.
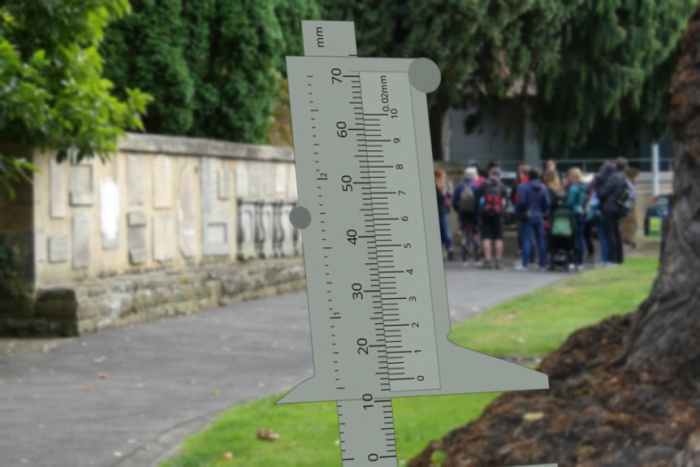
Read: 13.8 (mm)
